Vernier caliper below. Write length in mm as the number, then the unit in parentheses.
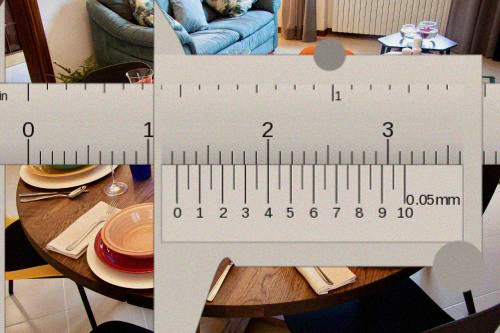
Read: 12.4 (mm)
